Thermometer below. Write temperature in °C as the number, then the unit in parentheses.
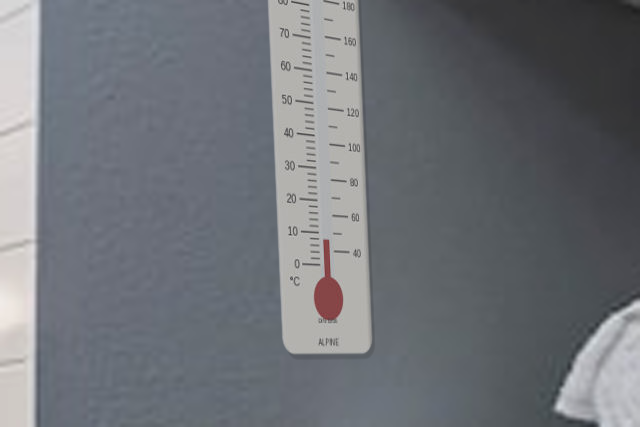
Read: 8 (°C)
